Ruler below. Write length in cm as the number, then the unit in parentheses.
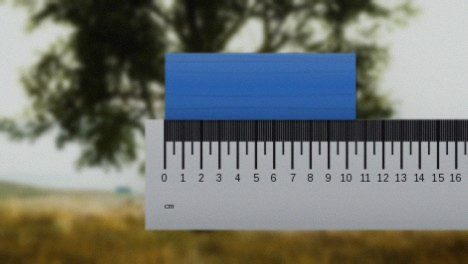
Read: 10.5 (cm)
